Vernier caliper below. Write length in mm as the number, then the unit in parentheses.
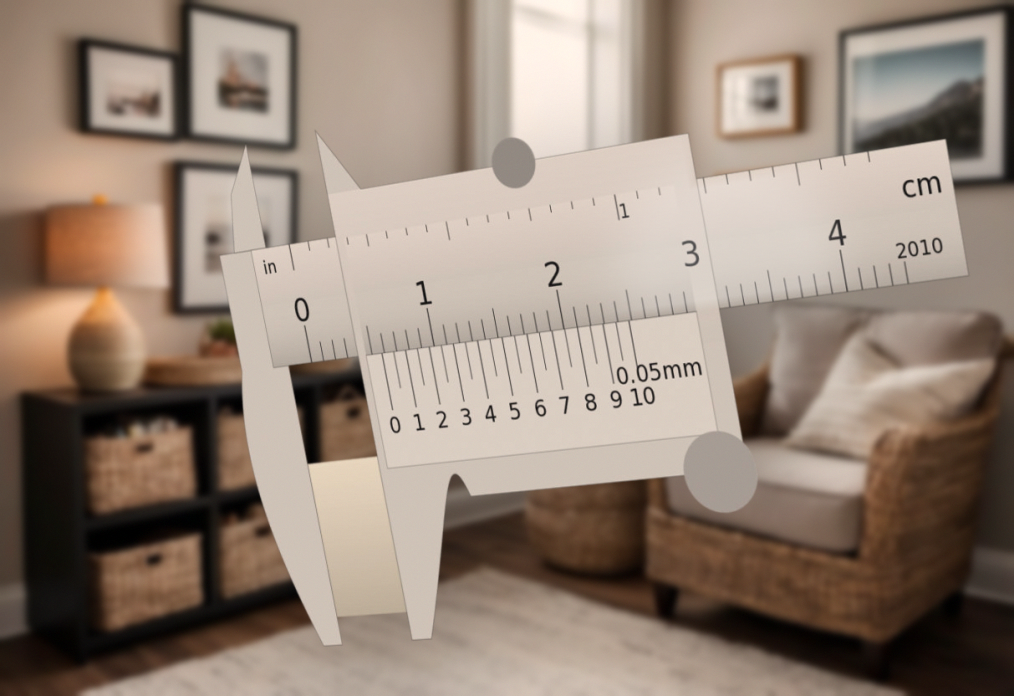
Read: 5.8 (mm)
